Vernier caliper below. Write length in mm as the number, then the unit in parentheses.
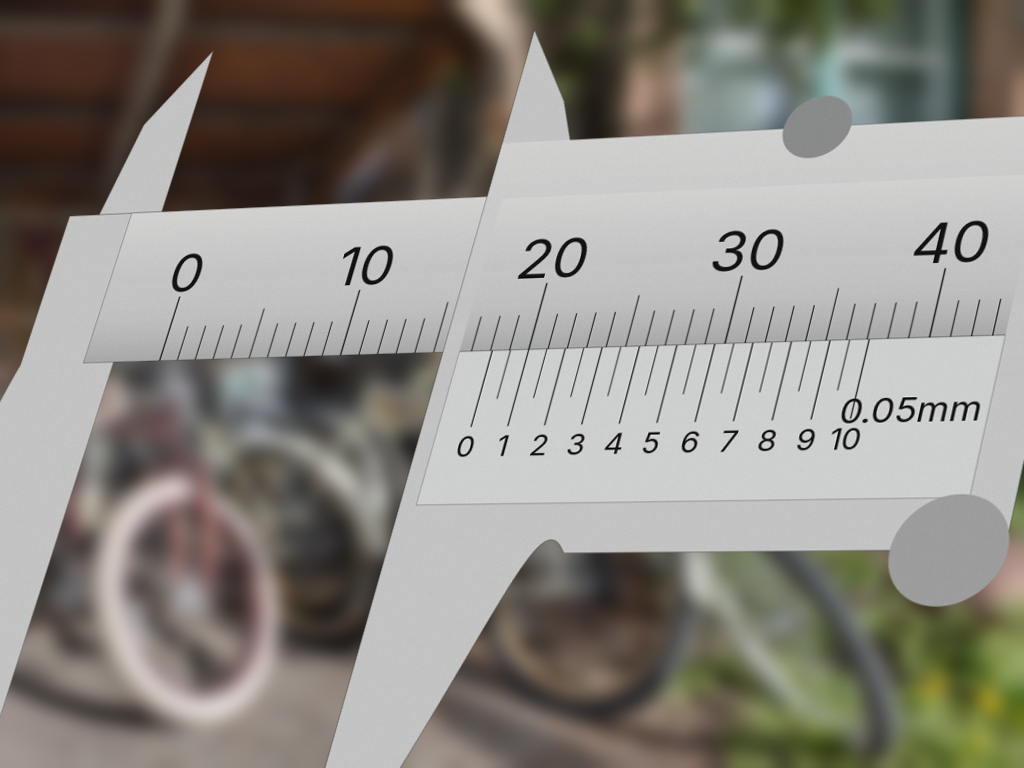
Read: 18.1 (mm)
